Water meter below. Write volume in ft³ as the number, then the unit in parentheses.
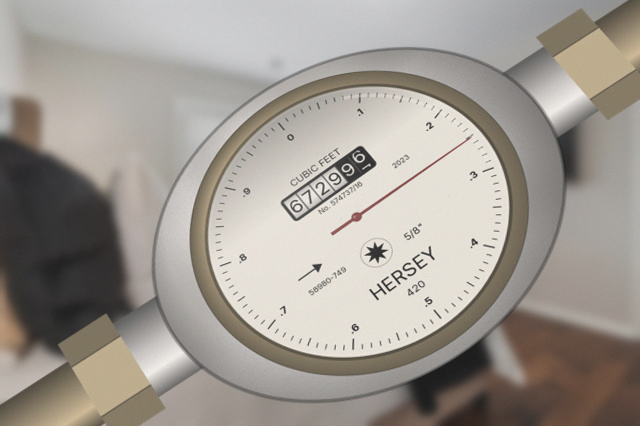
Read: 672996.25 (ft³)
